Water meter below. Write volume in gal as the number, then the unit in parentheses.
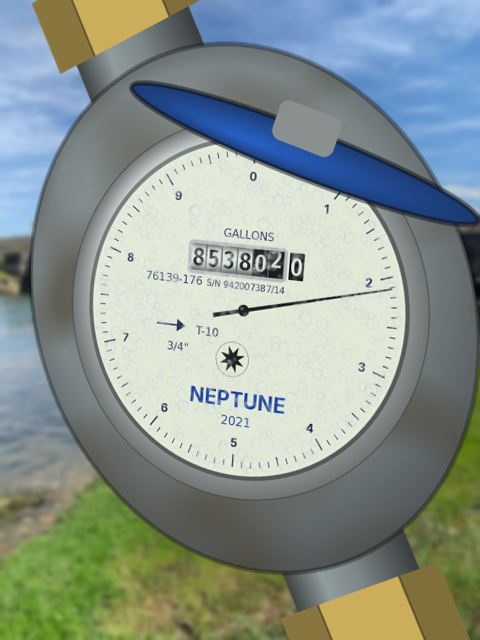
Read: 8538022.1 (gal)
